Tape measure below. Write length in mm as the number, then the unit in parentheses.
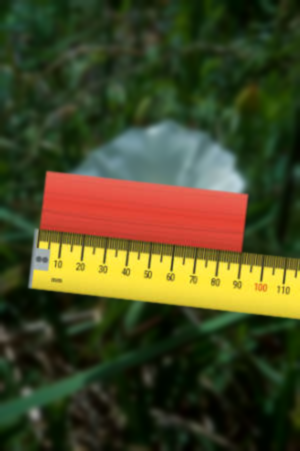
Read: 90 (mm)
